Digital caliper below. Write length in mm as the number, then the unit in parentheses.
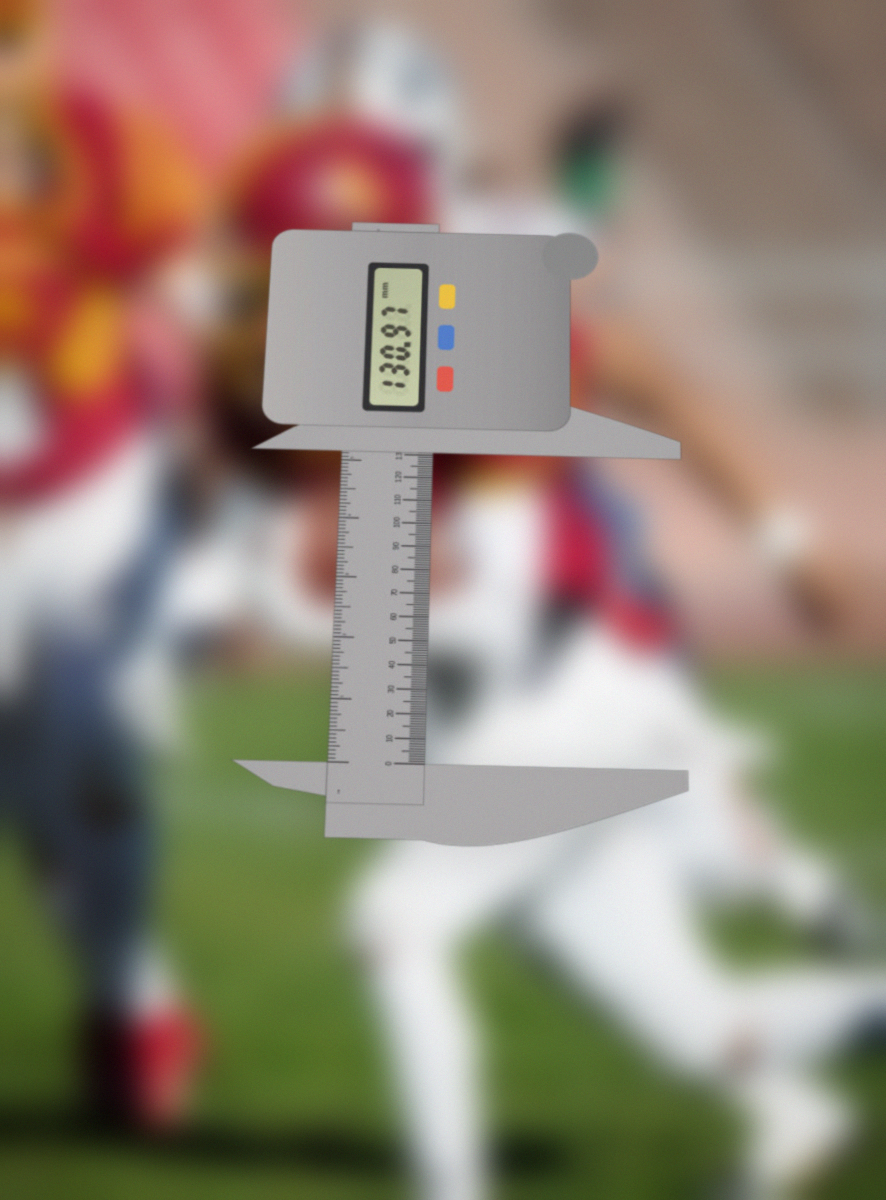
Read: 130.97 (mm)
